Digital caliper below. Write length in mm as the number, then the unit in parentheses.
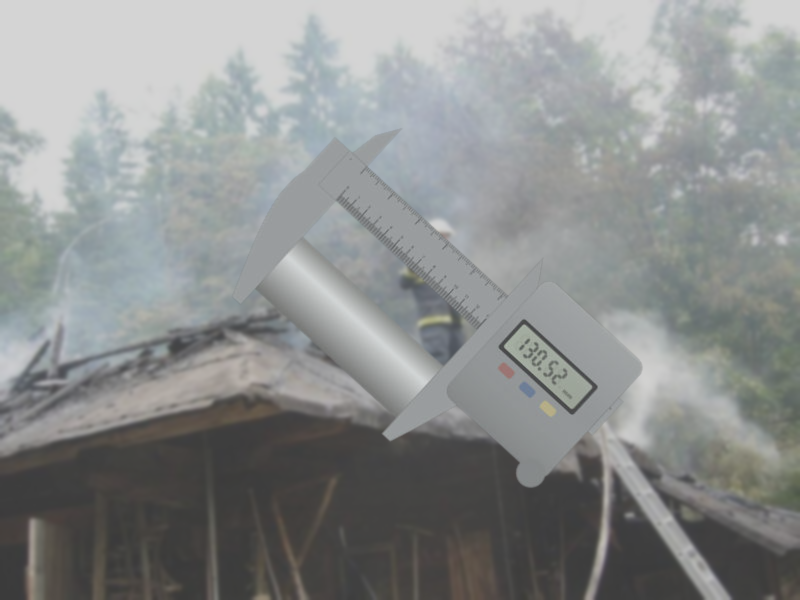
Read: 130.52 (mm)
